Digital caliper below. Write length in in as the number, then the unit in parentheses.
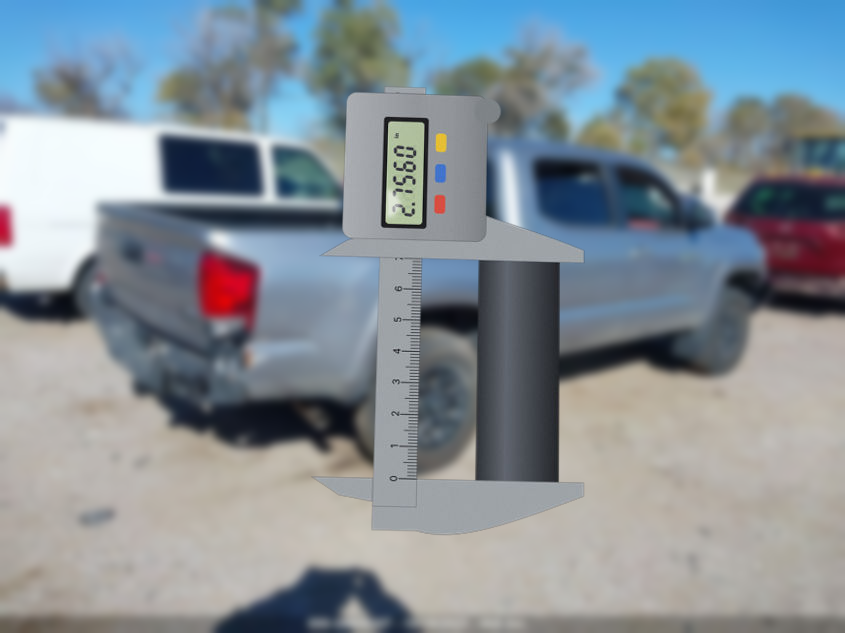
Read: 2.7560 (in)
